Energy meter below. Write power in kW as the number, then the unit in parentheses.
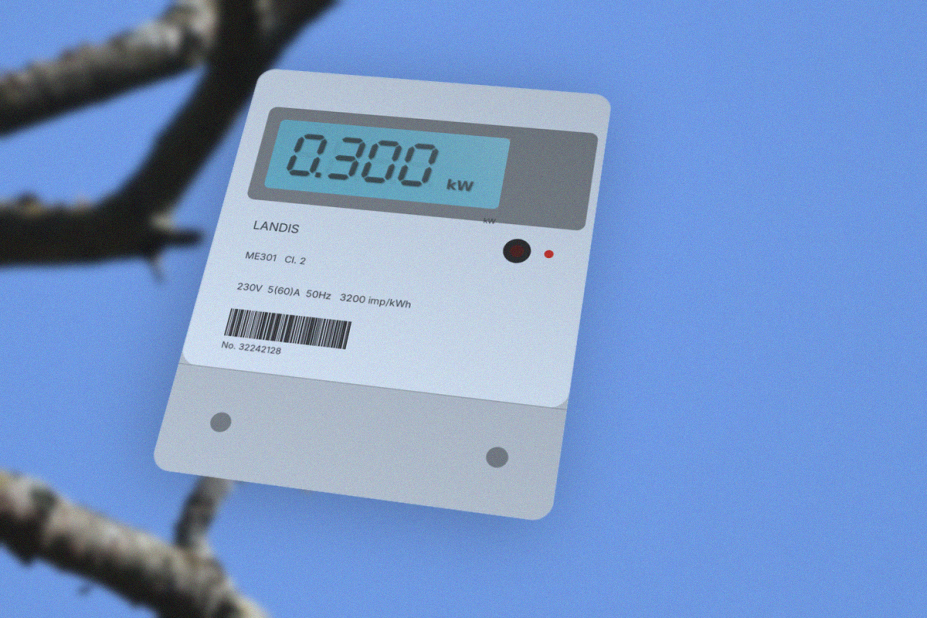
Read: 0.300 (kW)
